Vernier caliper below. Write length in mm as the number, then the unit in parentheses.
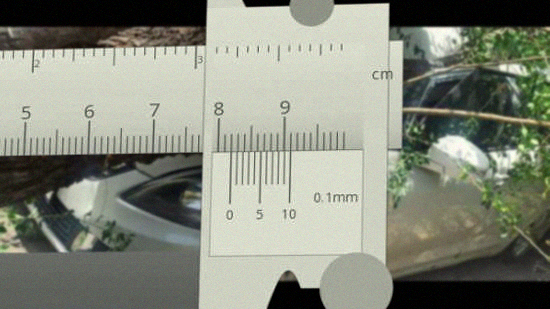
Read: 82.0 (mm)
